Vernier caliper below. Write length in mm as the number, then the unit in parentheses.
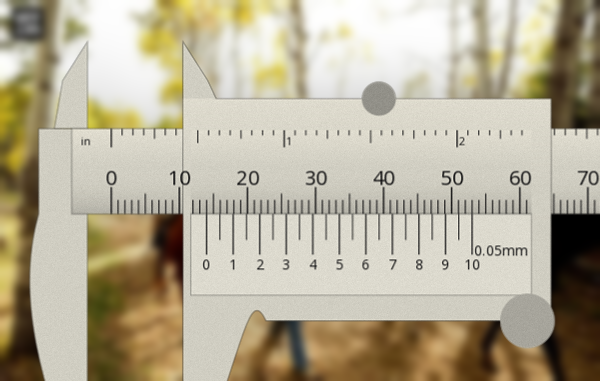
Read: 14.0 (mm)
